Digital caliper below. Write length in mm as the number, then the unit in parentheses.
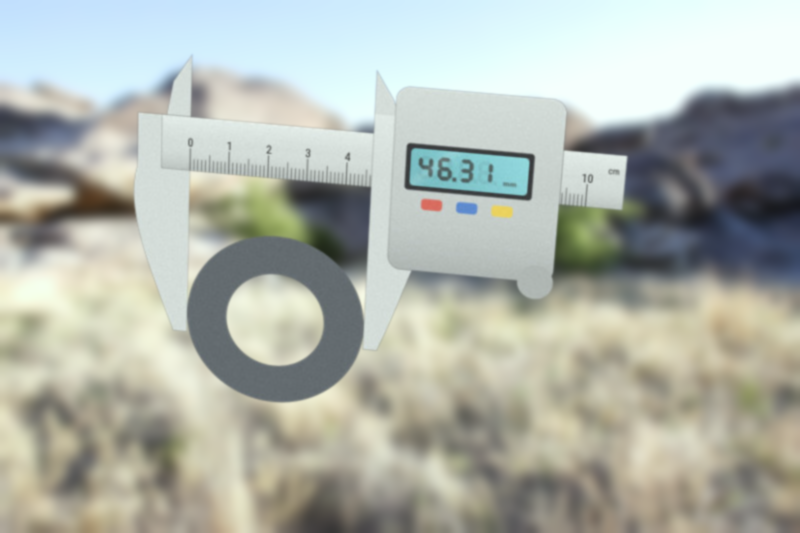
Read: 46.31 (mm)
